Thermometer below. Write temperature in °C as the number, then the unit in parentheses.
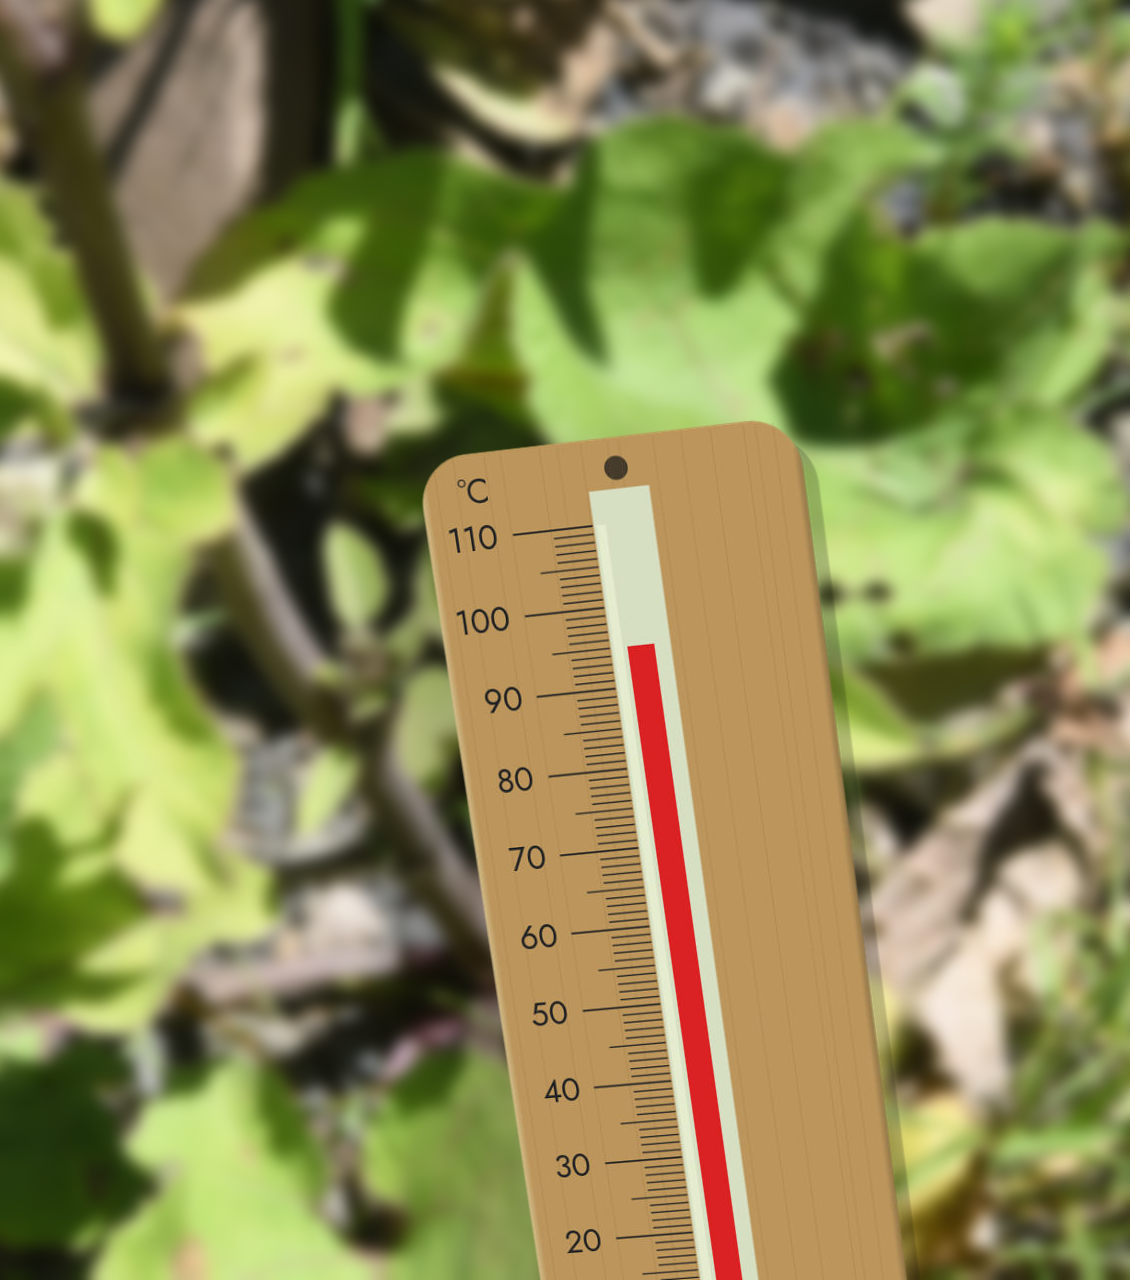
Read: 95 (°C)
